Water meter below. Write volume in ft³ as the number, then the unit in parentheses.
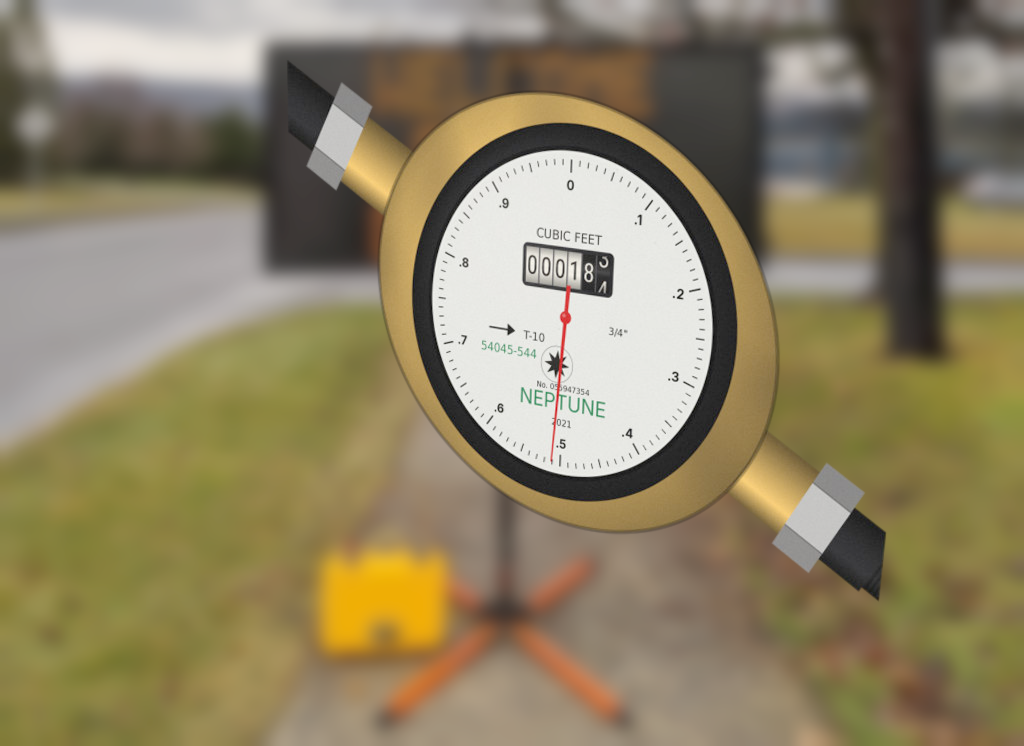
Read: 183.51 (ft³)
